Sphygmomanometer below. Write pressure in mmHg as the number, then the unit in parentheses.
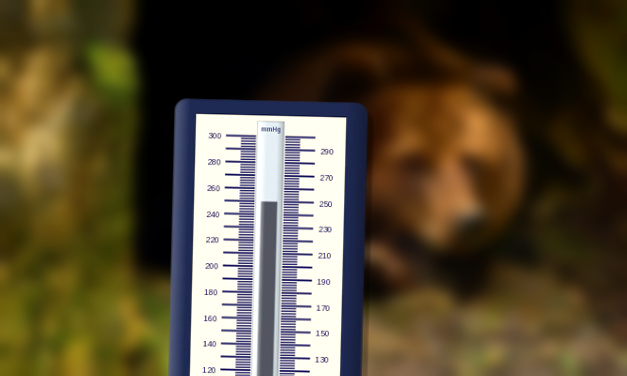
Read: 250 (mmHg)
